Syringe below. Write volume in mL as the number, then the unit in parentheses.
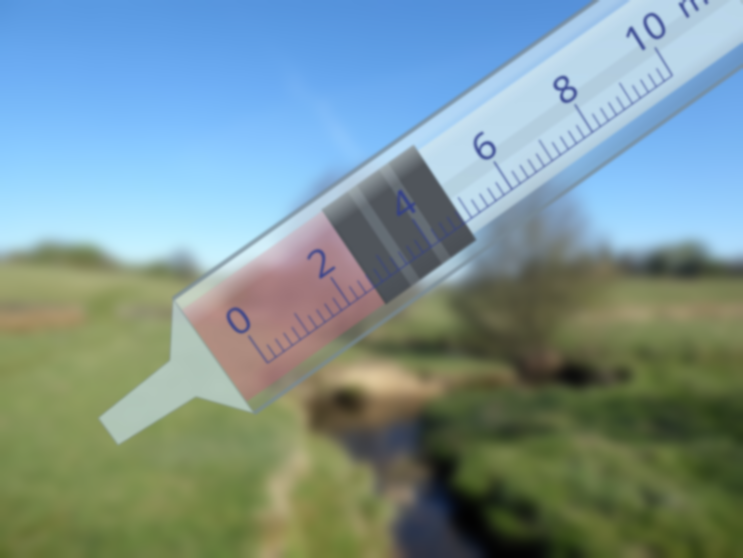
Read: 2.6 (mL)
